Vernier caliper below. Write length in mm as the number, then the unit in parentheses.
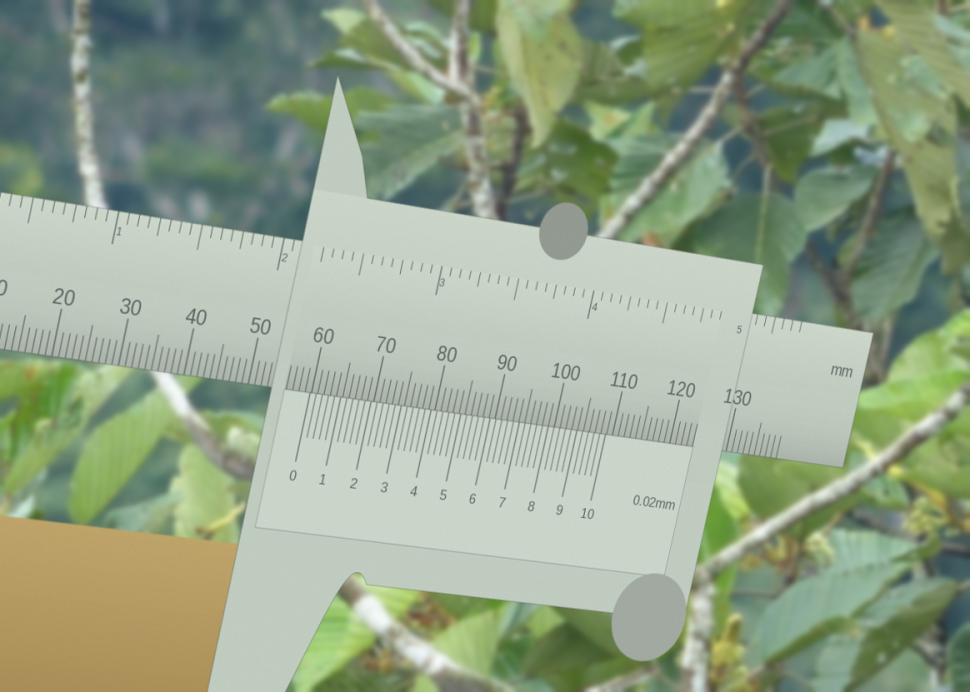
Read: 59.8 (mm)
